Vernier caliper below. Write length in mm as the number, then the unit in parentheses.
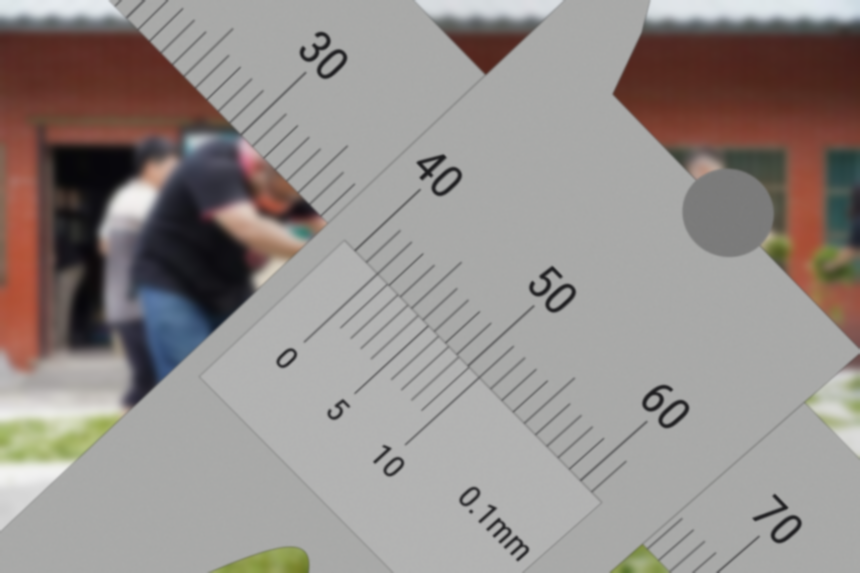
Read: 42.0 (mm)
